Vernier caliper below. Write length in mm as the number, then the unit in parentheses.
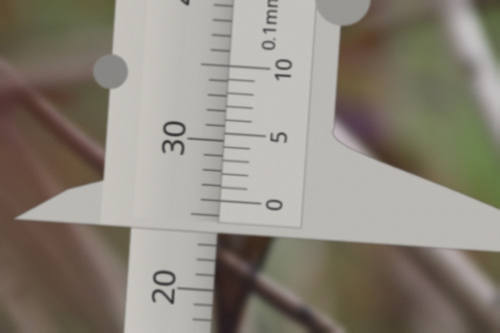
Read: 26.0 (mm)
